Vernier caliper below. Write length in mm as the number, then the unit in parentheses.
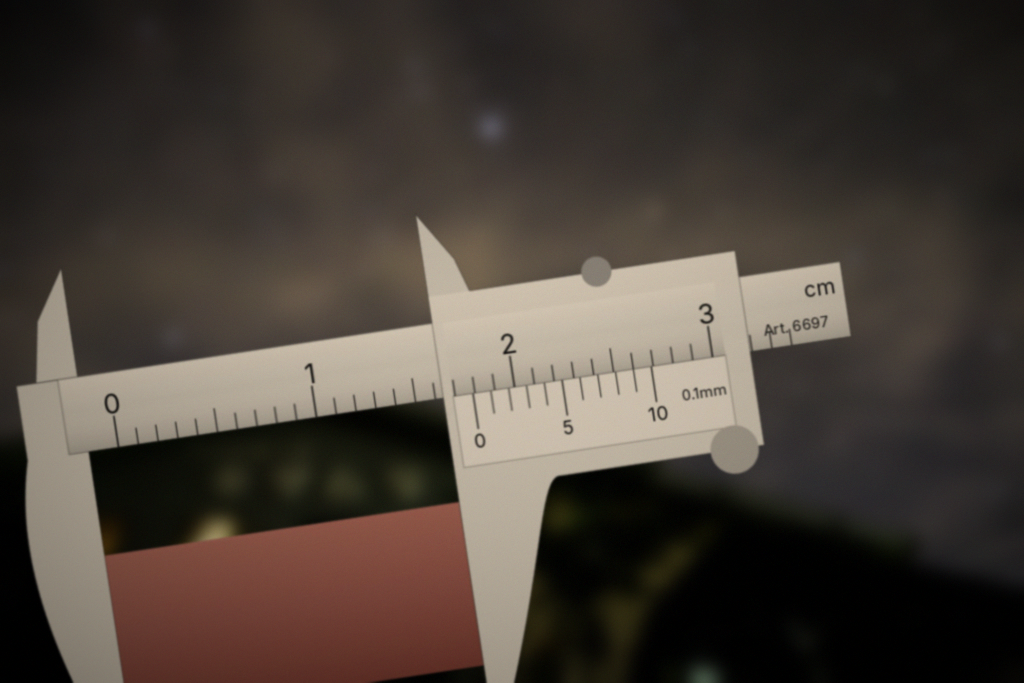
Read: 17.9 (mm)
